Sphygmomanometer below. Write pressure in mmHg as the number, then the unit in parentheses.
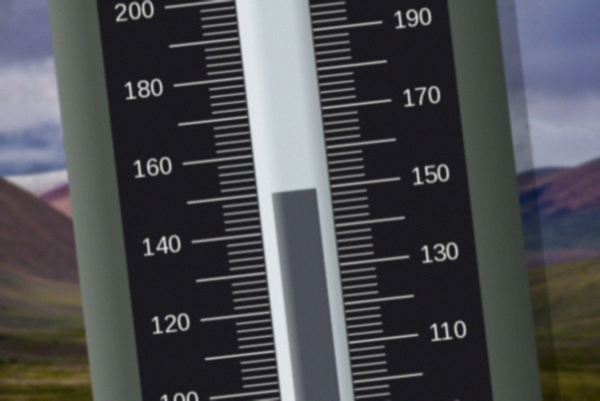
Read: 150 (mmHg)
